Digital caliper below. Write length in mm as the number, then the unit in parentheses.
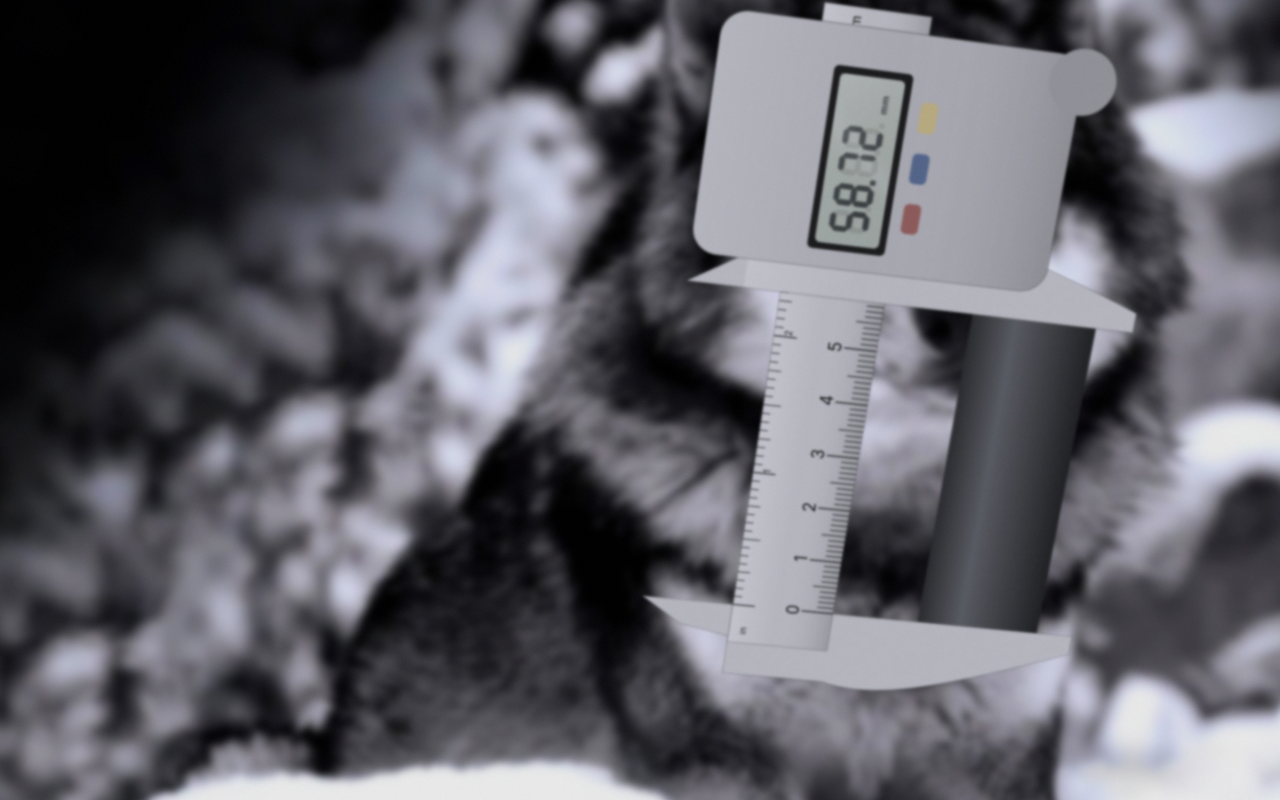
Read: 58.72 (mm)
